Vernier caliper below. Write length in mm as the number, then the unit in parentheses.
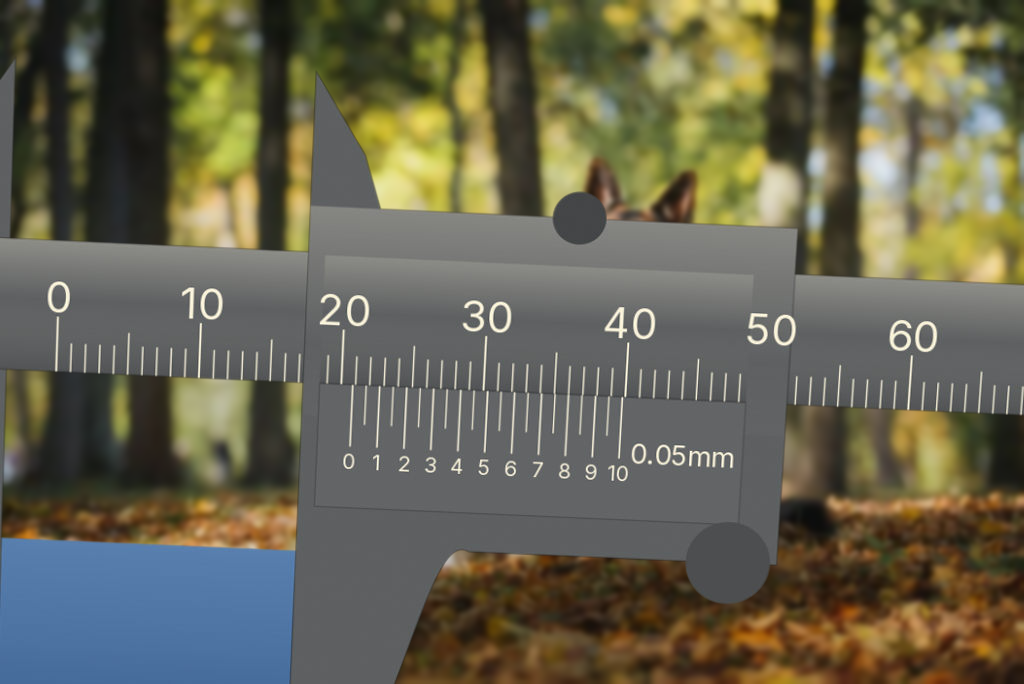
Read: 20.8 (mm)
